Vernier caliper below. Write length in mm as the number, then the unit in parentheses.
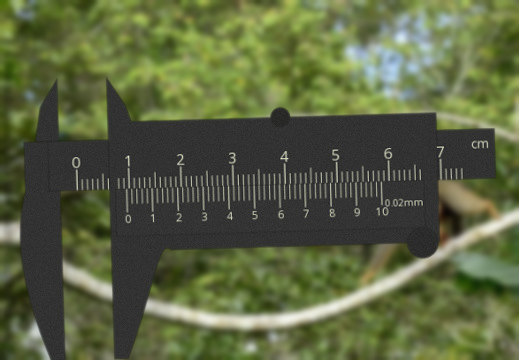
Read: 9.5 (mm)
